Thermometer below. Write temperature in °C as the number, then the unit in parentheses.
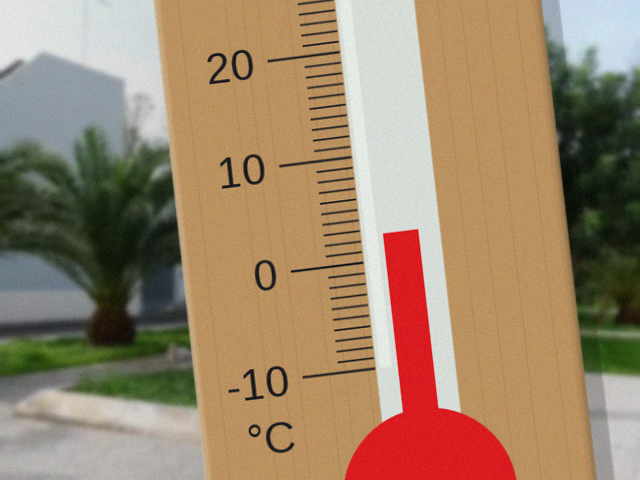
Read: 2.5 (°C)
